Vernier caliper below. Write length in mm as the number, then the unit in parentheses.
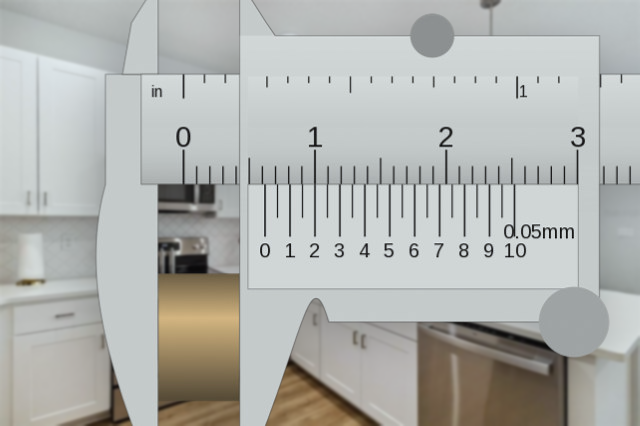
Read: 6.2 (mm)
